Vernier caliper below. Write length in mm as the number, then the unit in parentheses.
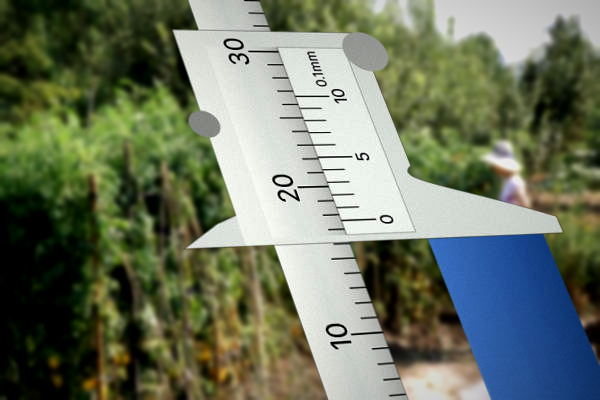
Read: 17.6 (mm)
